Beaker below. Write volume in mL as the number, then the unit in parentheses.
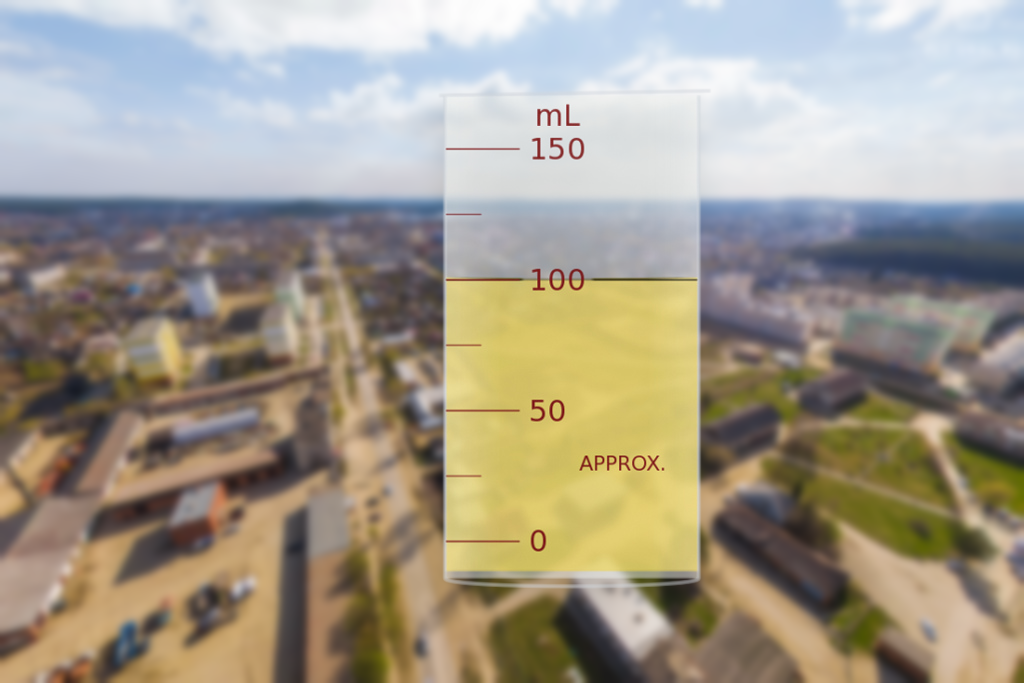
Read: 100 (mL)
